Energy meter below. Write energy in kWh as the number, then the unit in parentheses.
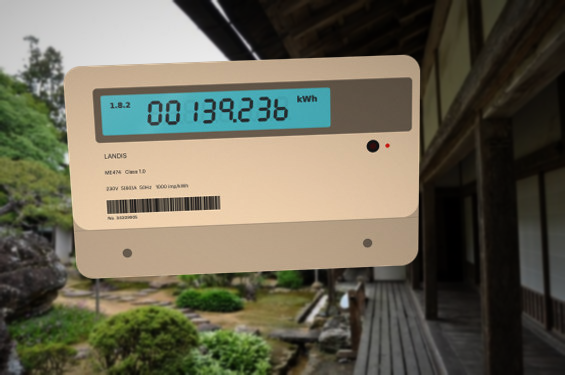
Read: 139.236 (kWh)
